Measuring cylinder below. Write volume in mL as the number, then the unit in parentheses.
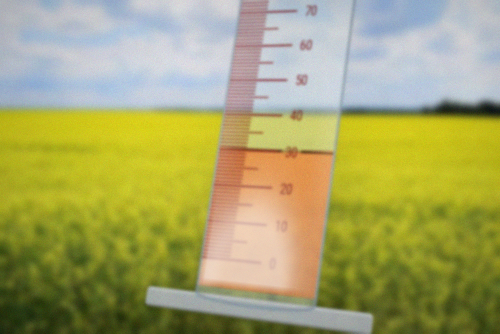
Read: 30 (mL)
